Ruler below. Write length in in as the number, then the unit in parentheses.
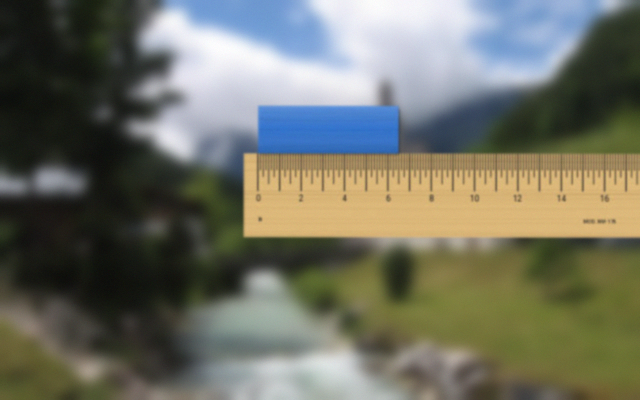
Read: 6.5 (in)
